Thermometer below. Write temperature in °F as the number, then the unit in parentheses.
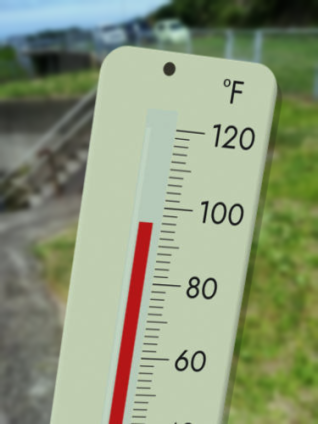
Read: 96 (°F)
